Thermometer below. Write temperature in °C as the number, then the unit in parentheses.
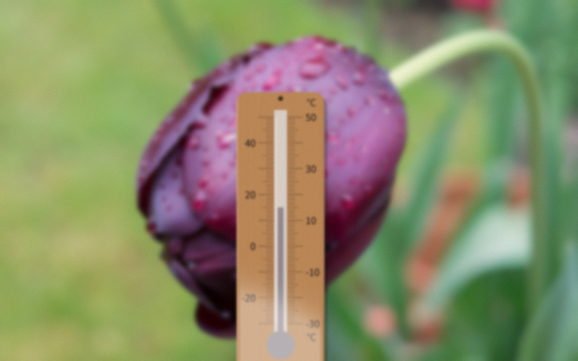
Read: 15 (°C)
